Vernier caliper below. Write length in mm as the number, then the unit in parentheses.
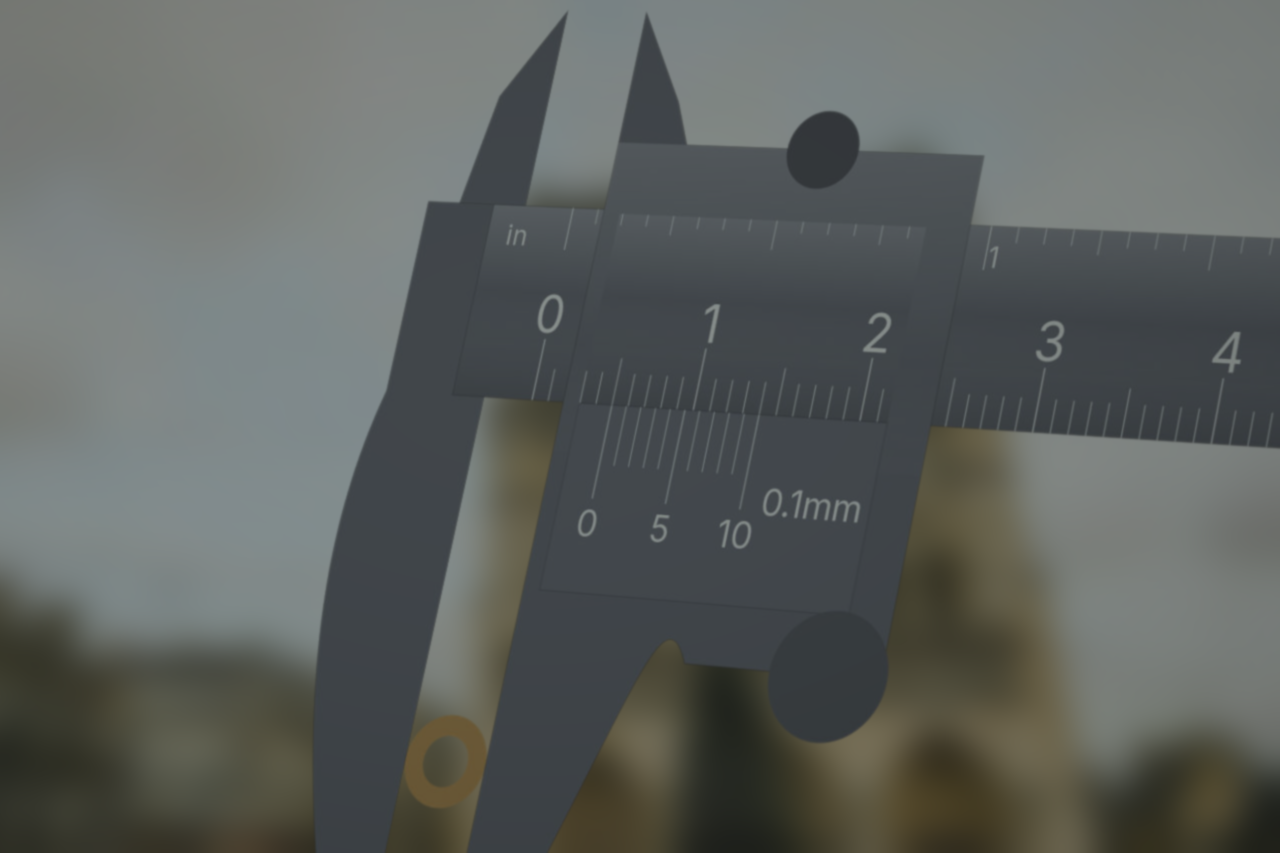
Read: 5.0 (mm)
